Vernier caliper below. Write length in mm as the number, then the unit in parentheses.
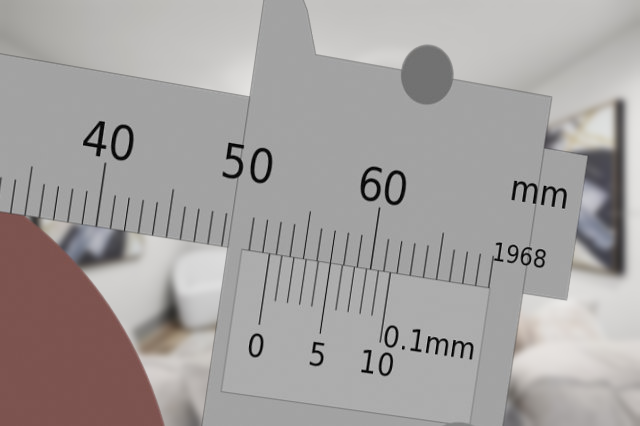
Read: 52.5 (mm)
